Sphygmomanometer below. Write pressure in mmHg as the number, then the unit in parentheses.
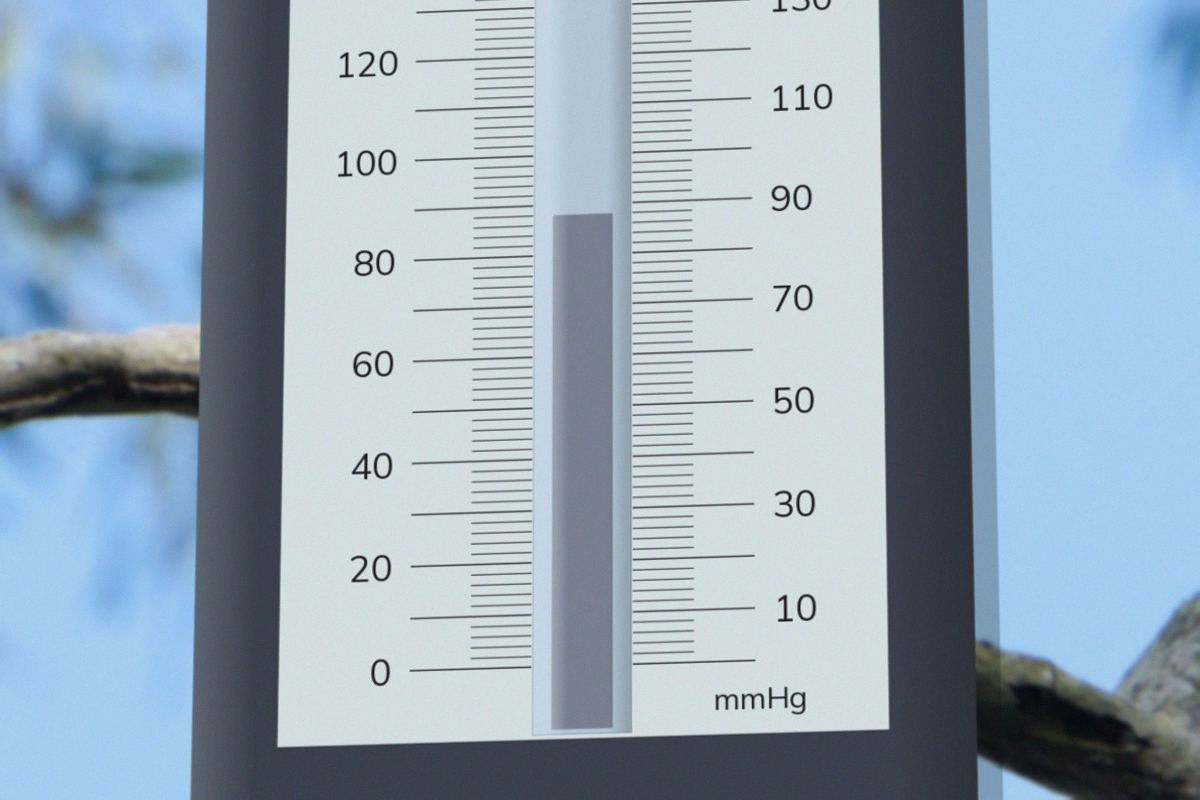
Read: 88 (mmHg)
